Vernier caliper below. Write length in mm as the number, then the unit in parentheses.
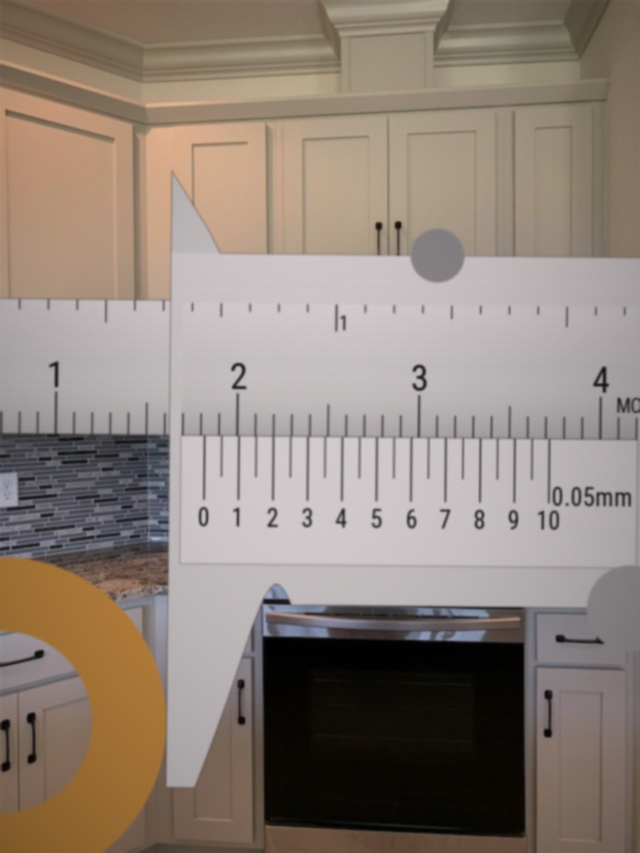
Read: 18.2 (mm)
